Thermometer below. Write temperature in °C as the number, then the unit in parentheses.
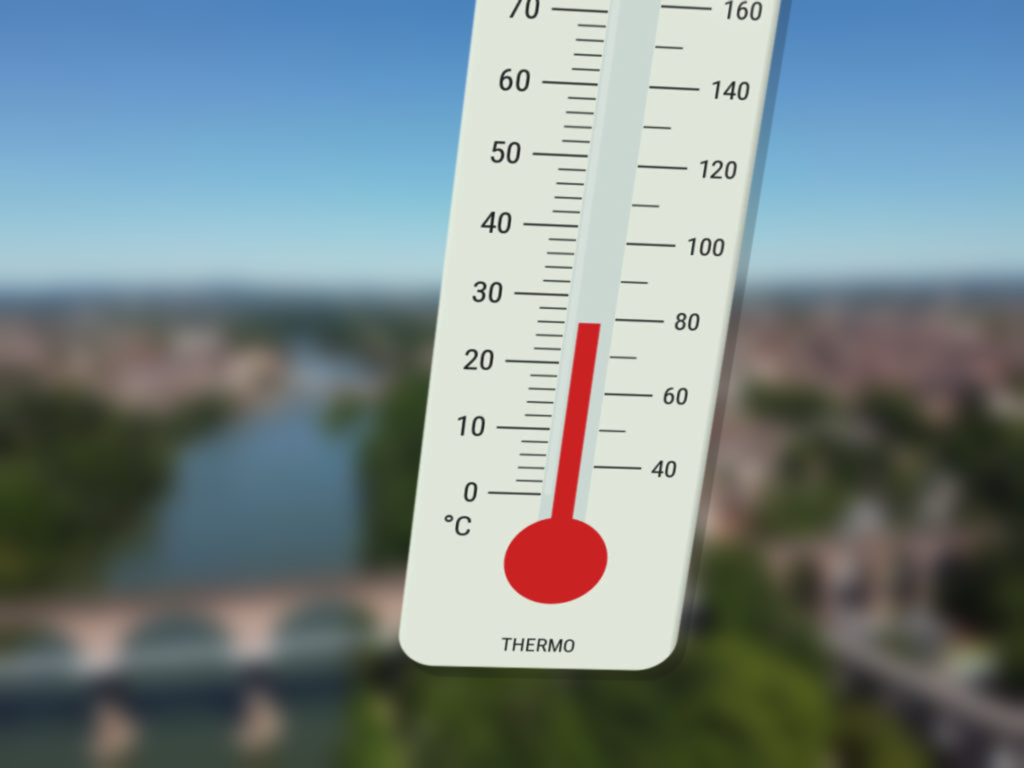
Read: 26 (°C)
